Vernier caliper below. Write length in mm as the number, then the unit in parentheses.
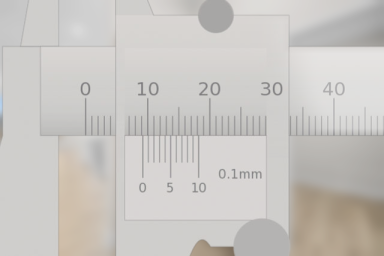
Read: 9.2 (mm)
